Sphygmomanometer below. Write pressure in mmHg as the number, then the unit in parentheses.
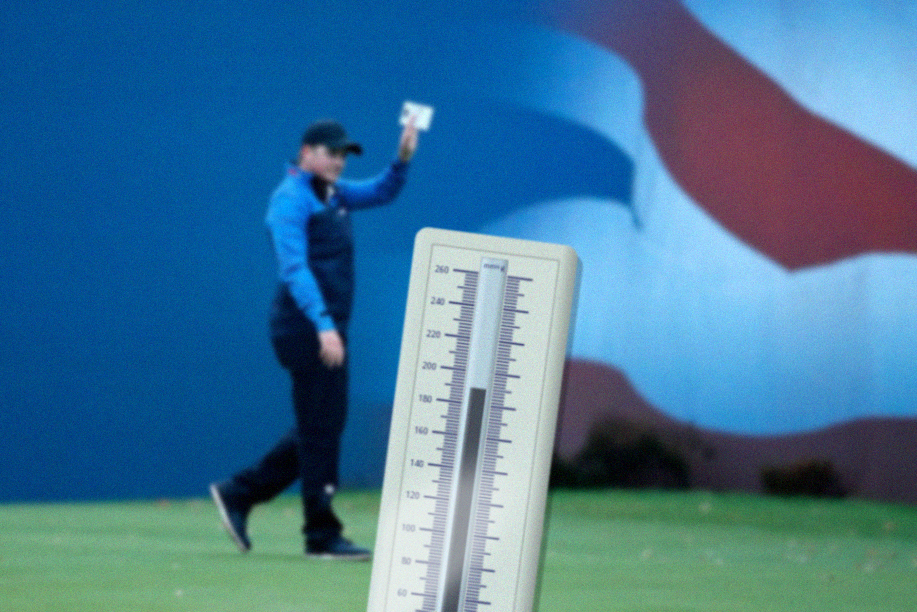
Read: 190 (mmHg)
